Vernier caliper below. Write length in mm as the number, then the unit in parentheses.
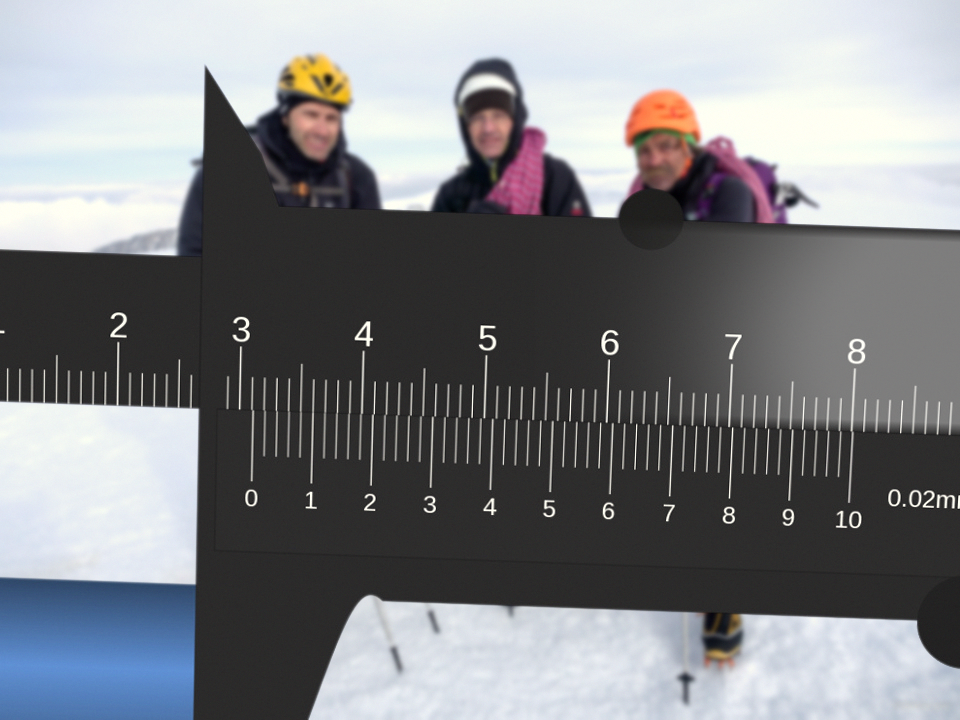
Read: 31.1 (mm)
